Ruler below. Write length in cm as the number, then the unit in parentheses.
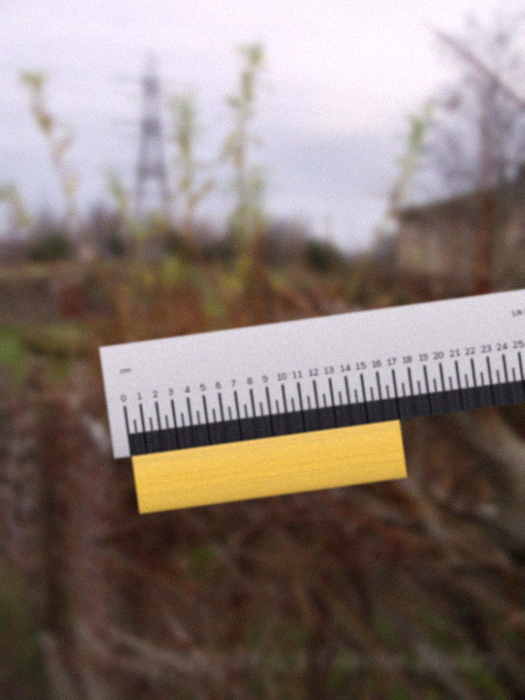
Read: 17 (cm)
